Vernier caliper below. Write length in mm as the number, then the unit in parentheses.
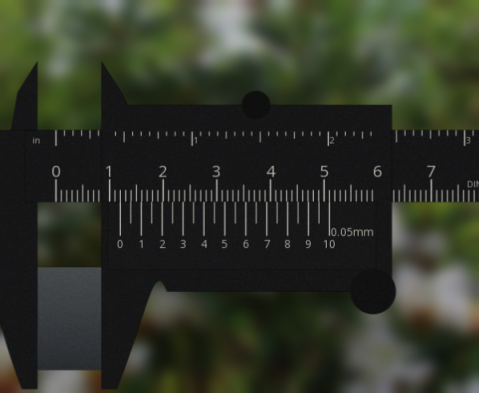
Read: 12.0 (mm)
